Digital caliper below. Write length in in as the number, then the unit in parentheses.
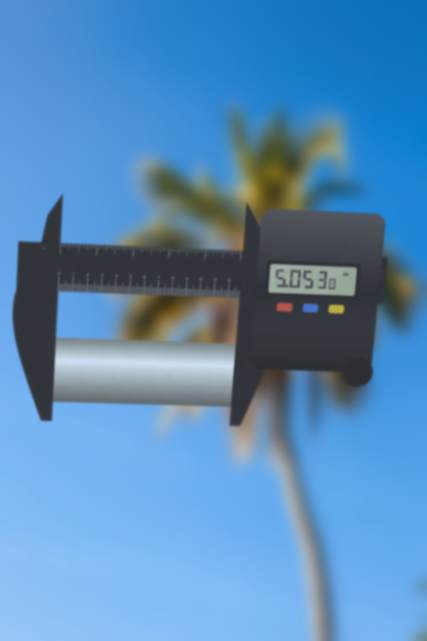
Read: 5.0530 (in)
